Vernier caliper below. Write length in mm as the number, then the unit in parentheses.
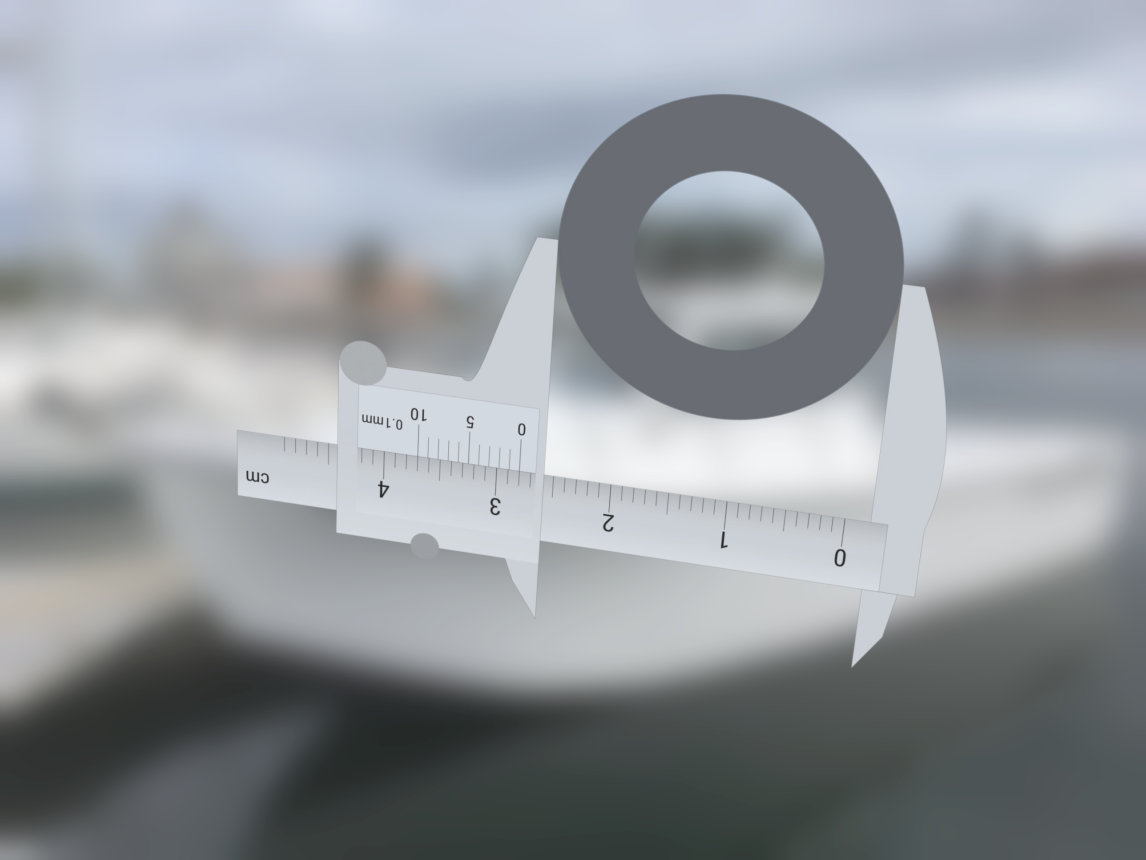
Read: 28.0 (mm)
